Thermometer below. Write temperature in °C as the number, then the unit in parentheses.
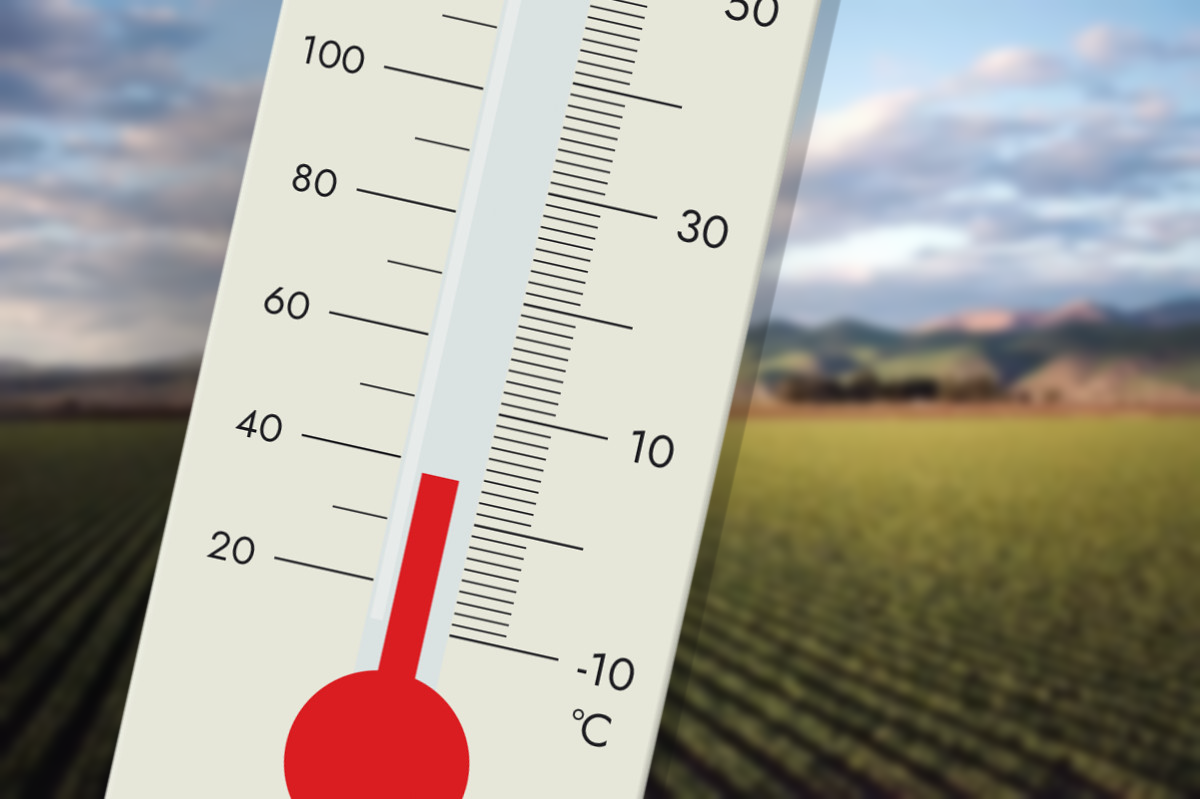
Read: 3.5 (°C)
